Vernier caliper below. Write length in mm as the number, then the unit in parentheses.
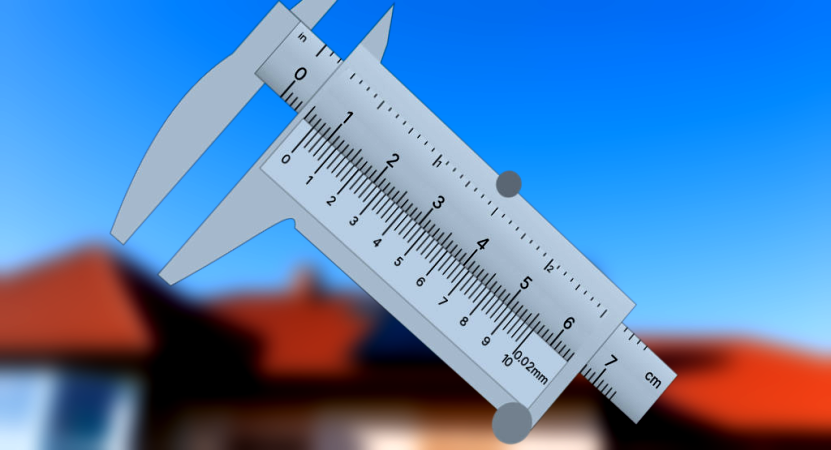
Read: 7.0 (mm)
